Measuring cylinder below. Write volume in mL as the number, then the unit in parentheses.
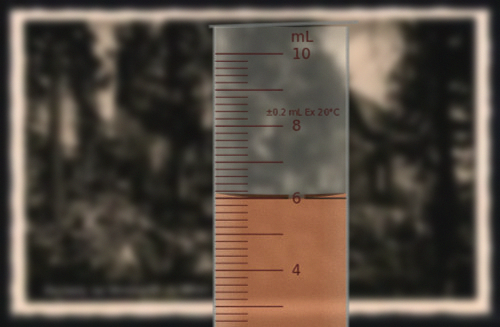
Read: 6 (mL)
